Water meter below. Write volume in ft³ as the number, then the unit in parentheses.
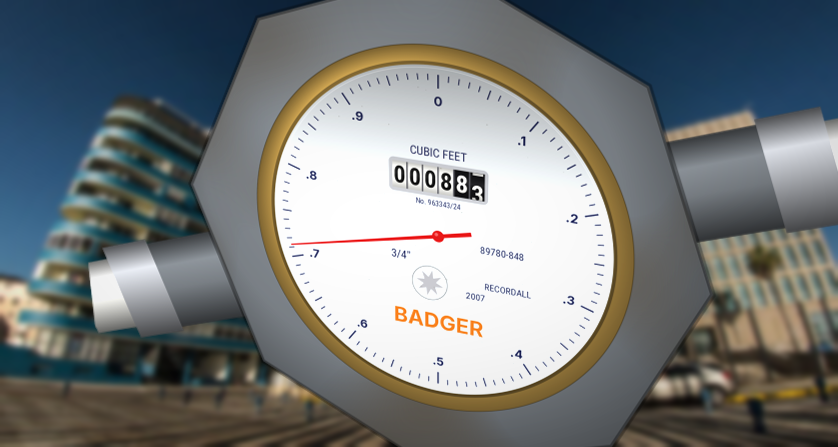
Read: 882.71 (ft³)
